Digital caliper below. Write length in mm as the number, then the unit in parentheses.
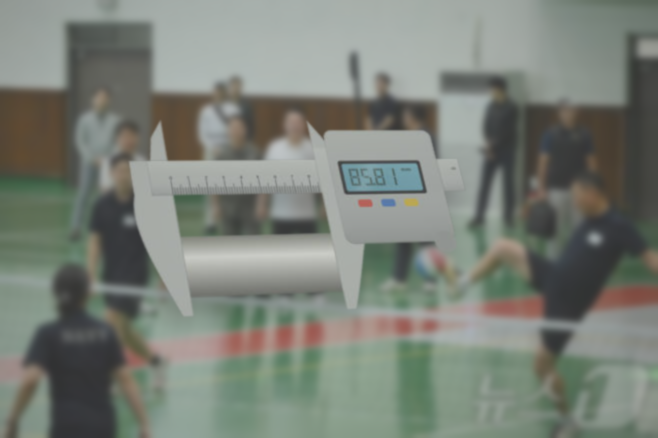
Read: 85.81 (mm)
